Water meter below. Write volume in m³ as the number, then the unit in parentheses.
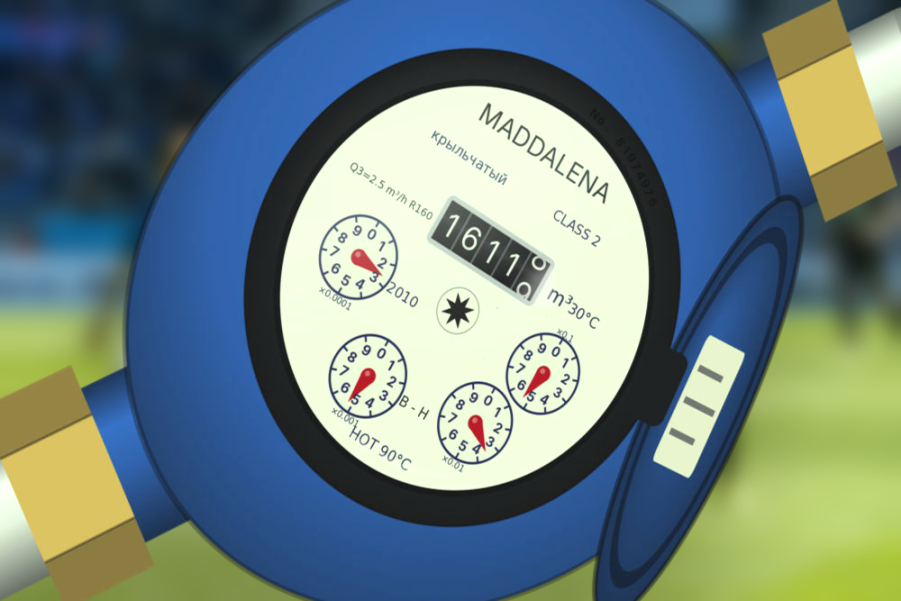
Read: 16118.5352 (m³)
